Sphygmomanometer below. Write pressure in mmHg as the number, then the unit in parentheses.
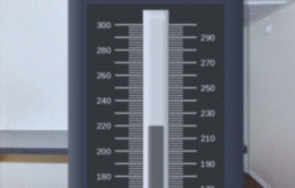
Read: 220 (mmHg)
